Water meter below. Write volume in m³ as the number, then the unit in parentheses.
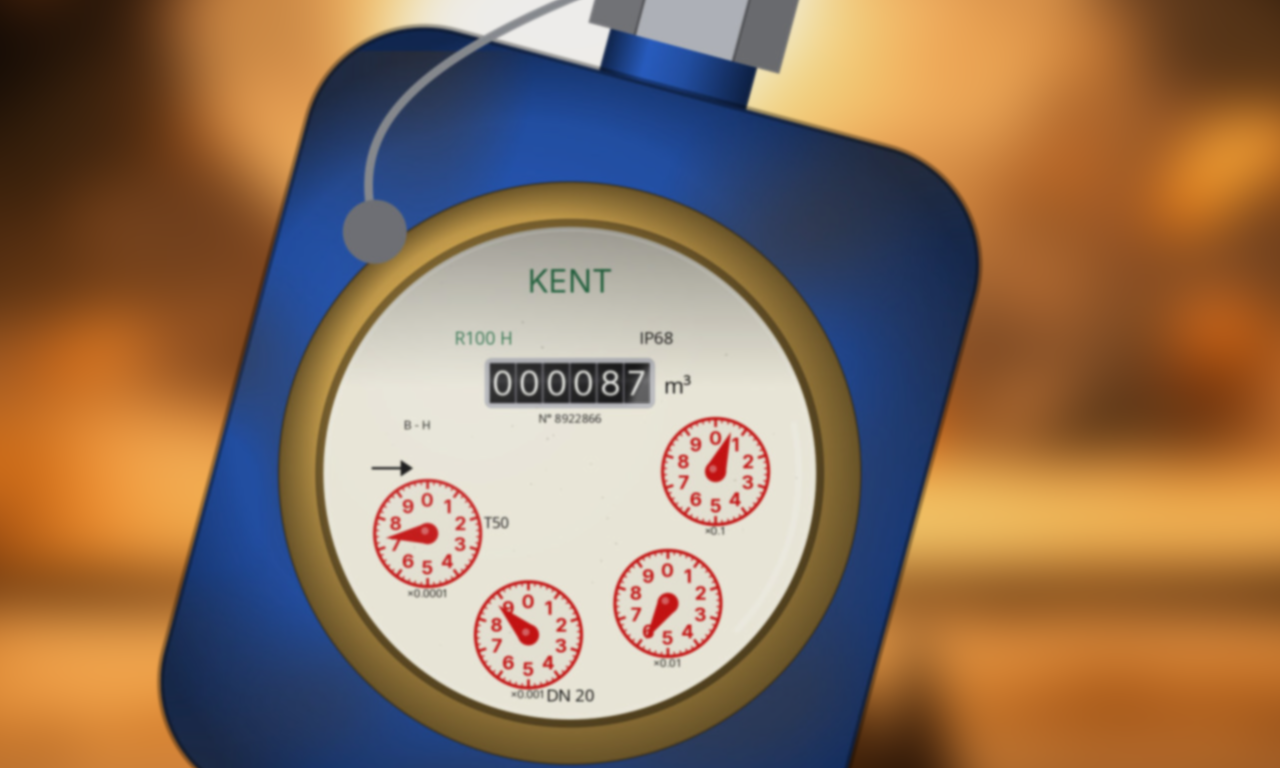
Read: 87.0587 (m³)
